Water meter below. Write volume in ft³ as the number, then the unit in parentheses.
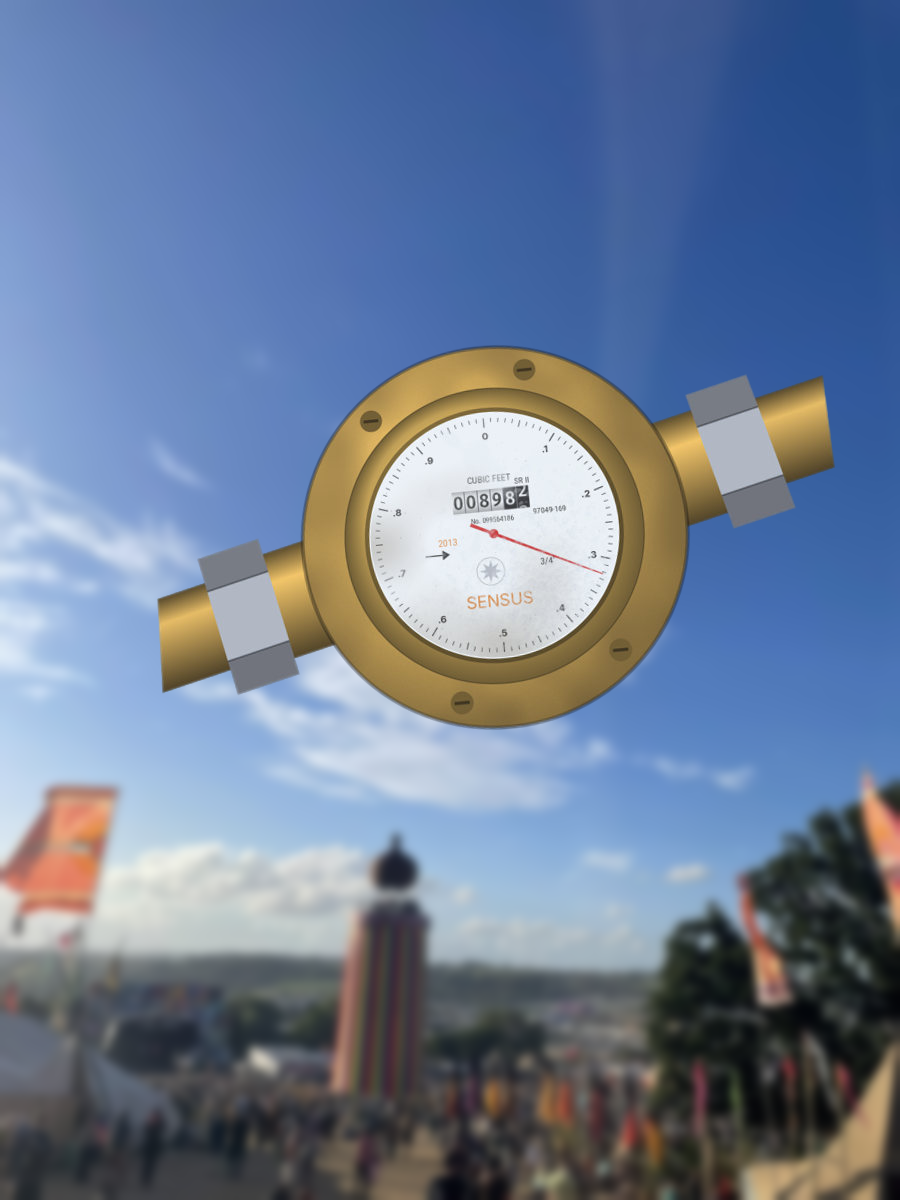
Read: 8982.32 (ft³)
